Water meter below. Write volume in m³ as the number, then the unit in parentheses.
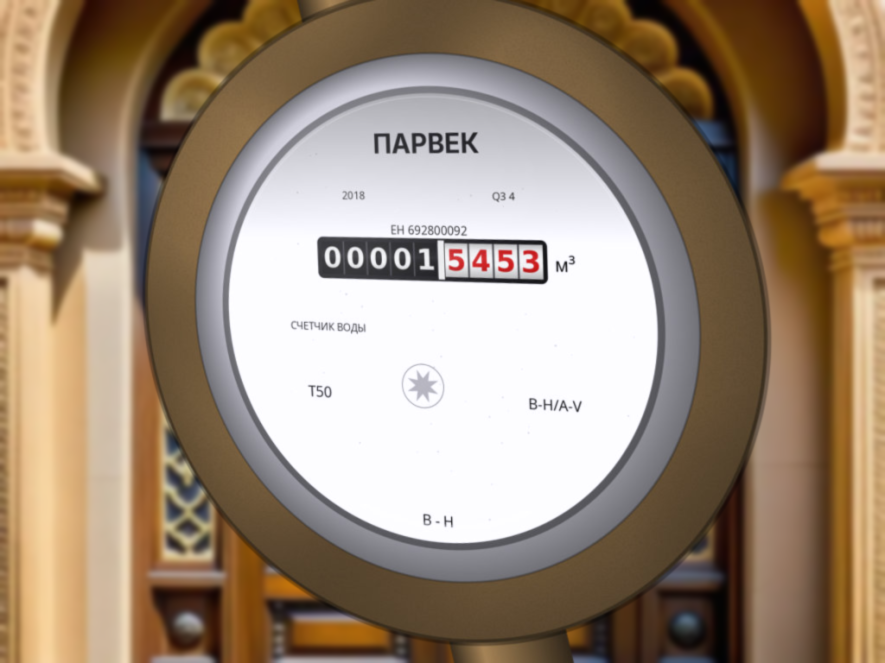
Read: 1.5453 (m³)
